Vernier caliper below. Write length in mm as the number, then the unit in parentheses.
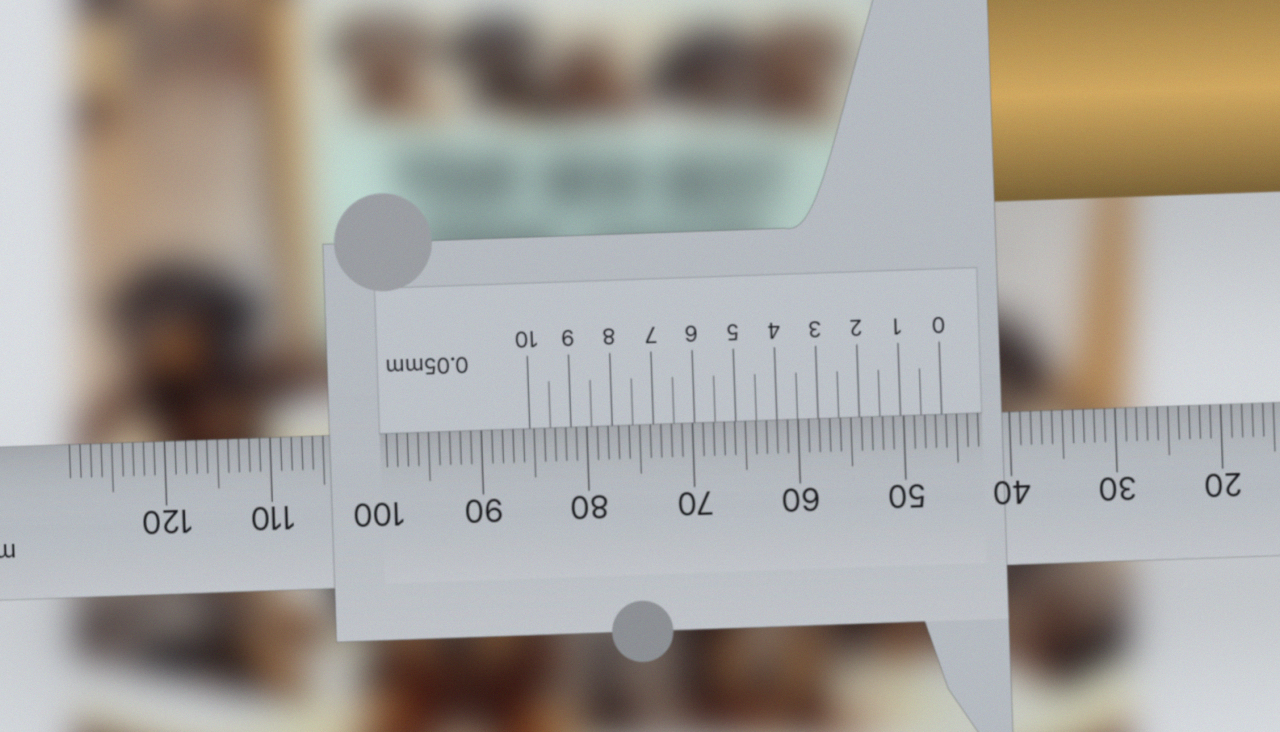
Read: 46.4 (mm)
